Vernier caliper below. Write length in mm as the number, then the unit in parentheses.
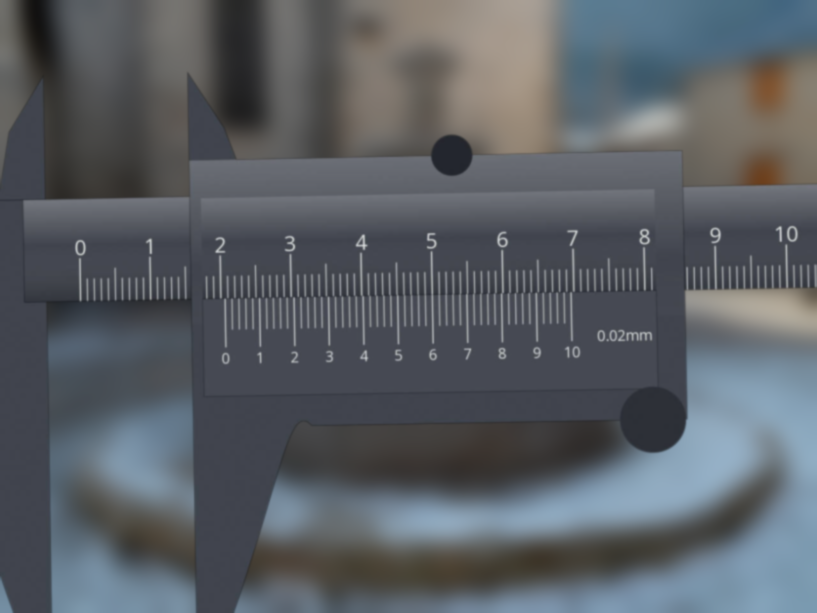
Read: 20.6 (mm)
